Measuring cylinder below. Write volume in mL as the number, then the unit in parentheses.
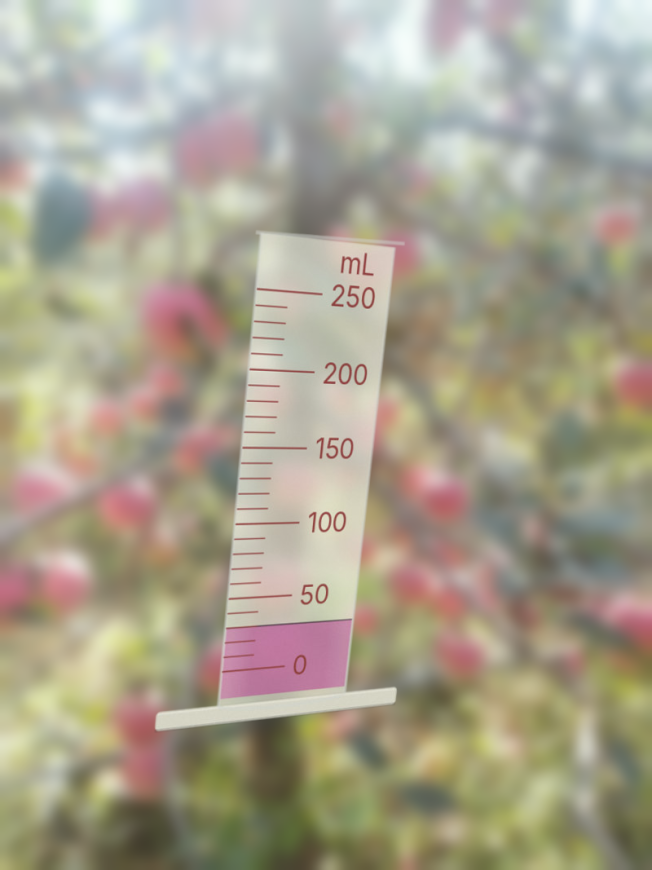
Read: 30 (mL)
